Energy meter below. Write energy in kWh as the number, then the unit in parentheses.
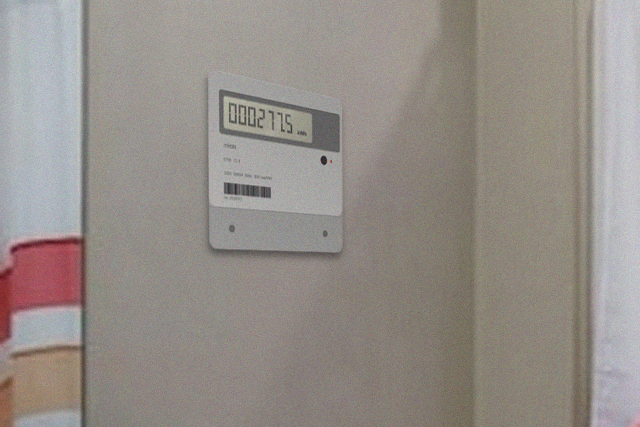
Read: 277.5 (kWh)
